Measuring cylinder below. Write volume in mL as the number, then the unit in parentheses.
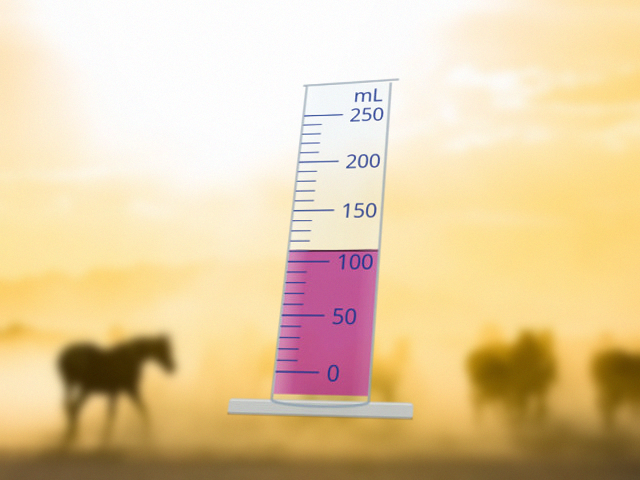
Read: 110 (mL)
